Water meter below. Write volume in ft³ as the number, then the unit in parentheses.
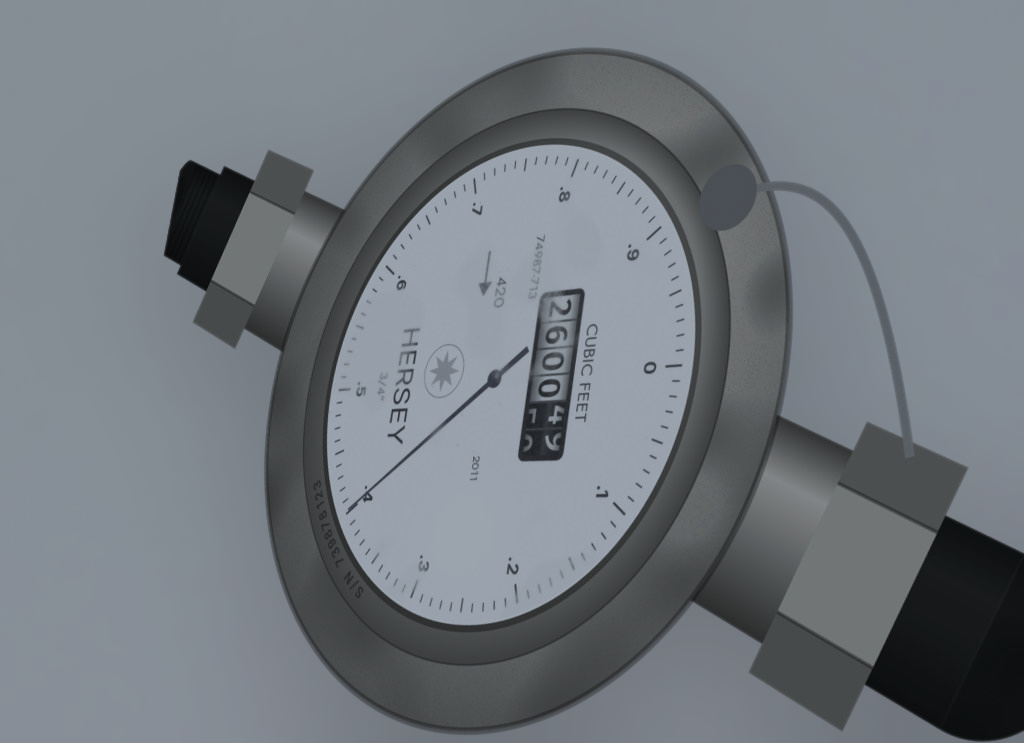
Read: 260049.40 (ft³)
